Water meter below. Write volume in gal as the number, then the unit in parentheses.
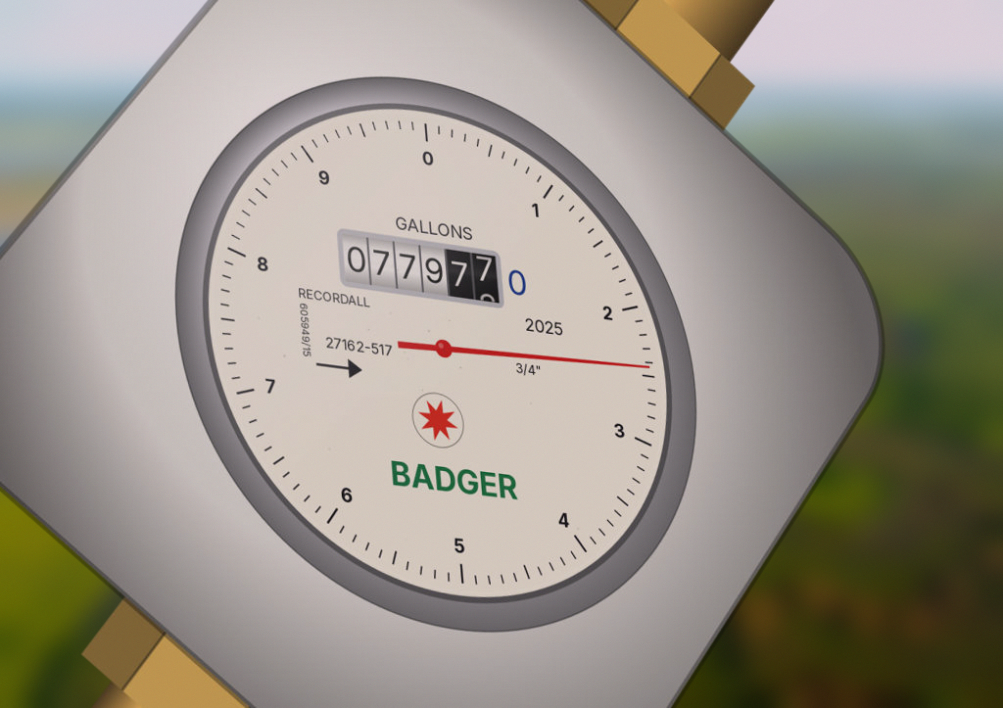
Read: 779772.4 (gal)
